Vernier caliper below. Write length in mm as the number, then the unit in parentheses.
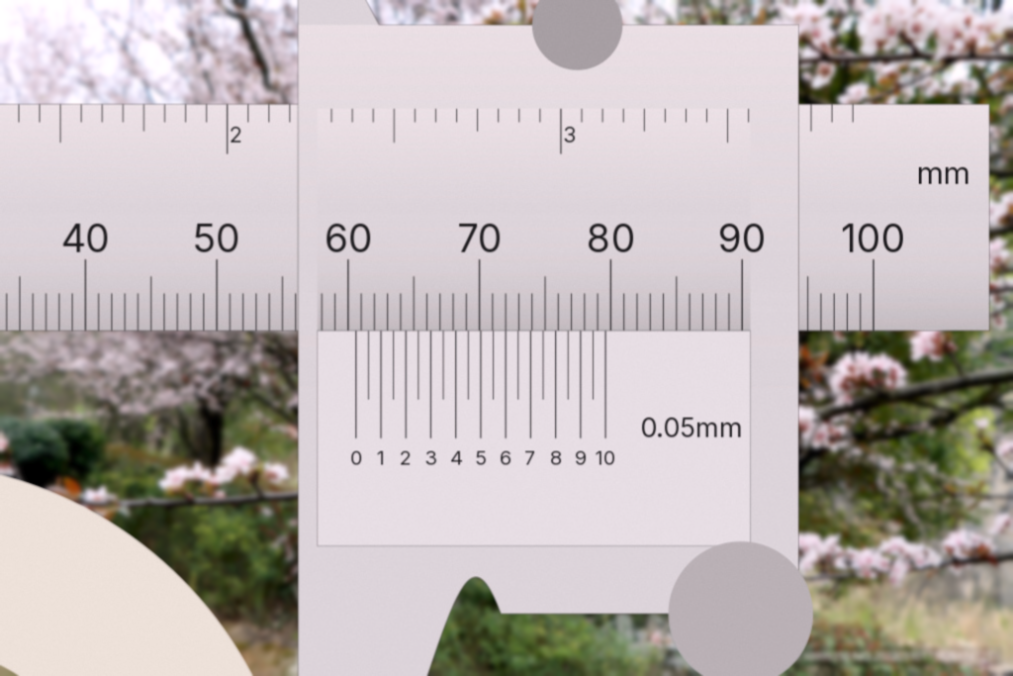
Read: 60.6 (mm)
